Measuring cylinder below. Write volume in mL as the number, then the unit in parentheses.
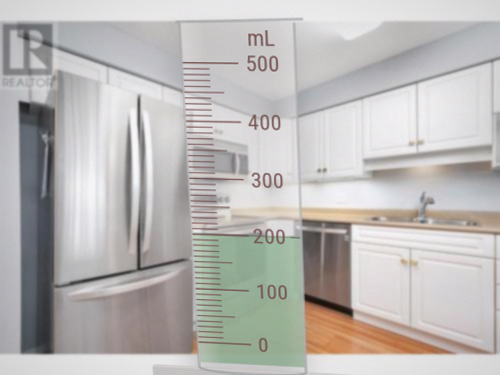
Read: 200 (mL)
